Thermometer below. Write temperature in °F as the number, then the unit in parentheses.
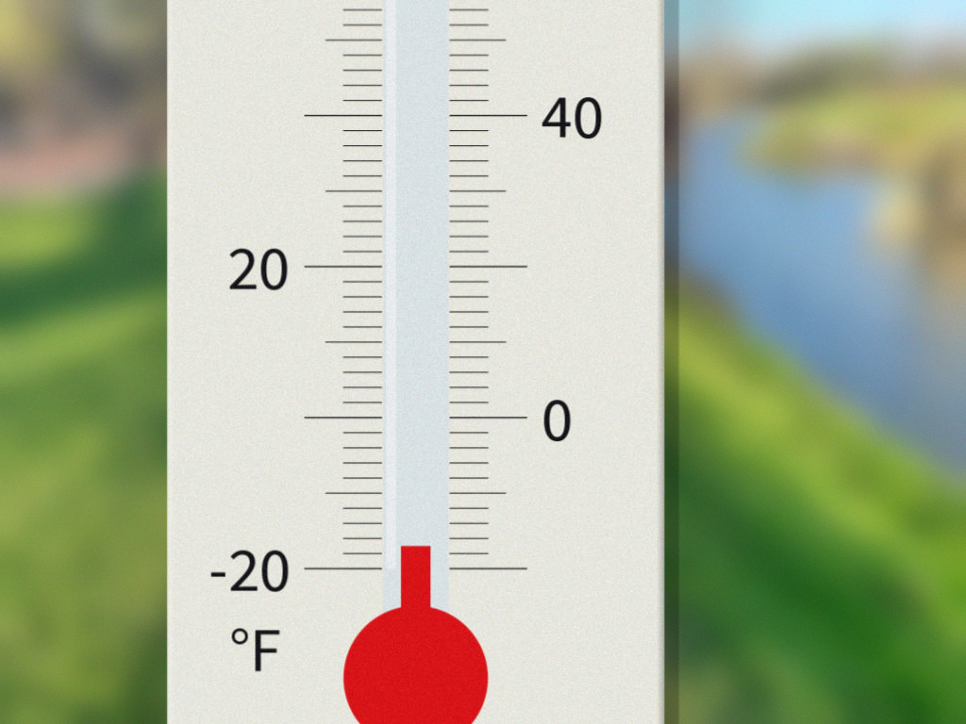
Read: -17 (°F)
